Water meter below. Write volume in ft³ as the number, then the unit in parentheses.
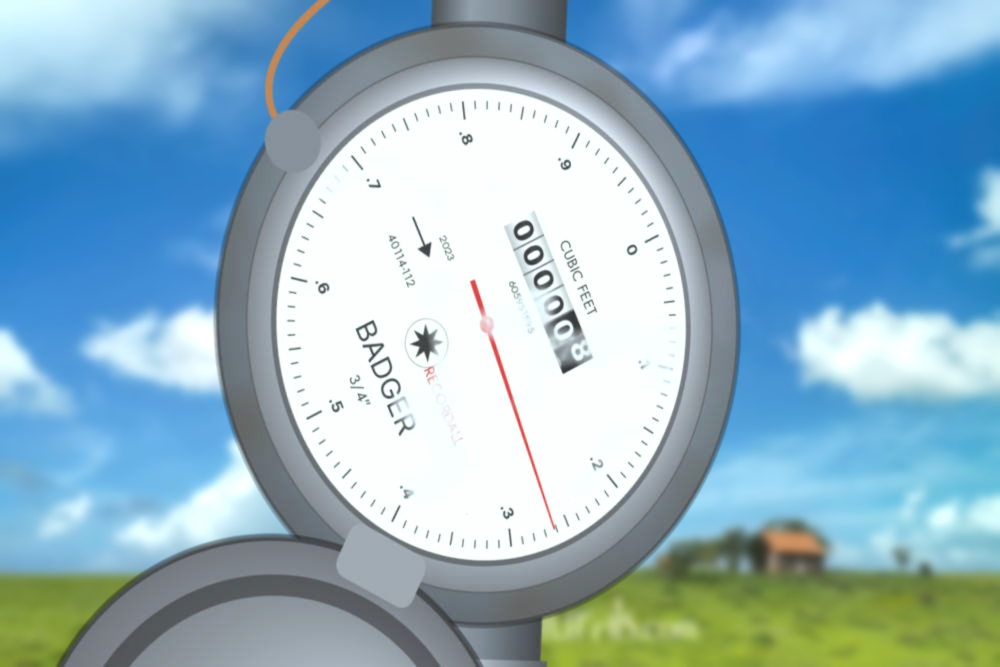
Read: 8.26 (ft³)
